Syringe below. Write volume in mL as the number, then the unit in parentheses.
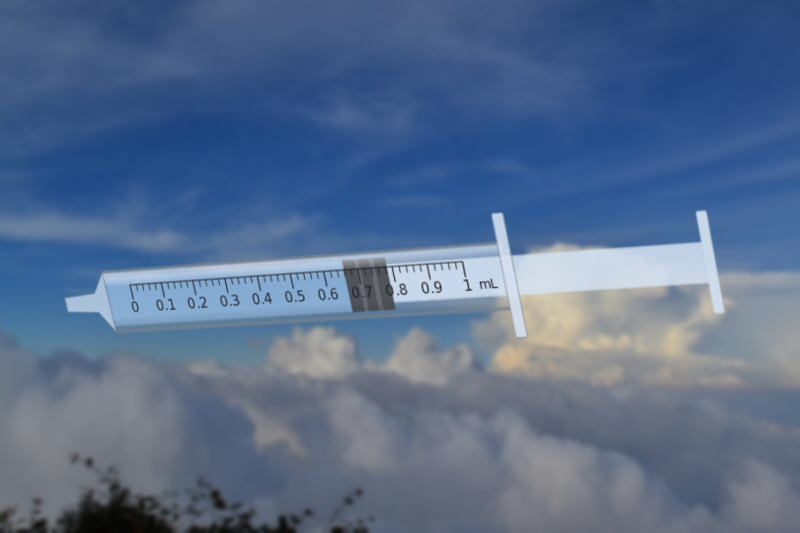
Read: 0.66 (mL)
